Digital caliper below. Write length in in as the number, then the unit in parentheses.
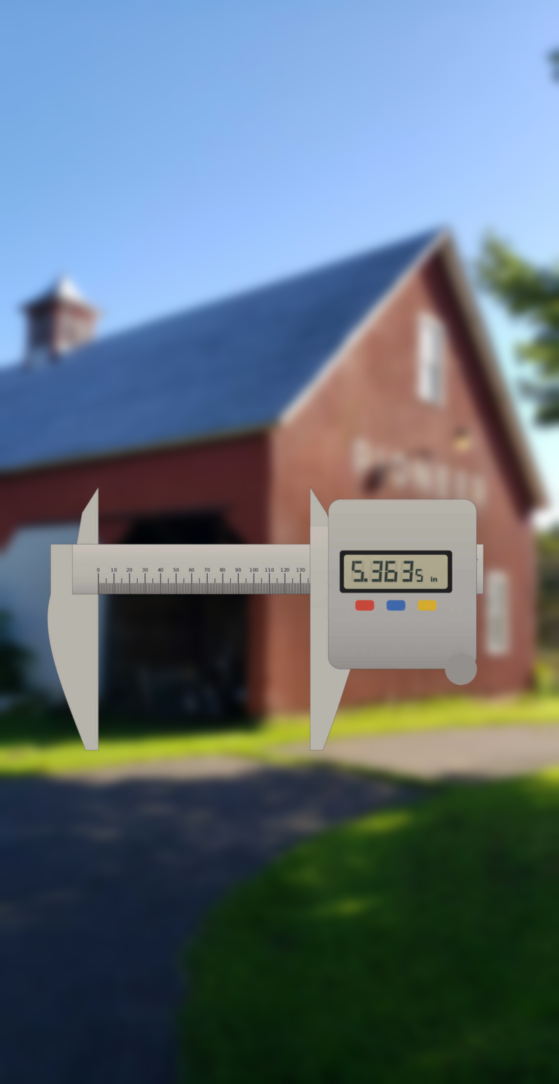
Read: 5.3635 (in)
